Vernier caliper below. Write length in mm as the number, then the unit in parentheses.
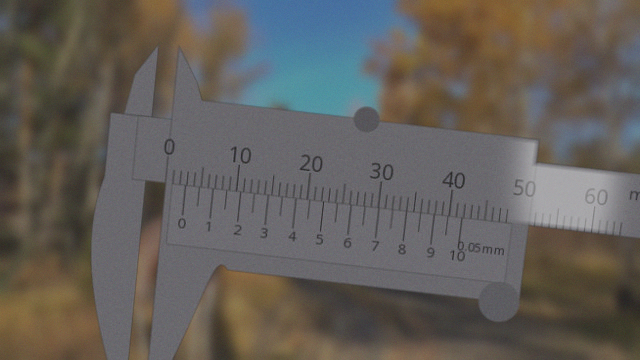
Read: 2.8 (mm)
